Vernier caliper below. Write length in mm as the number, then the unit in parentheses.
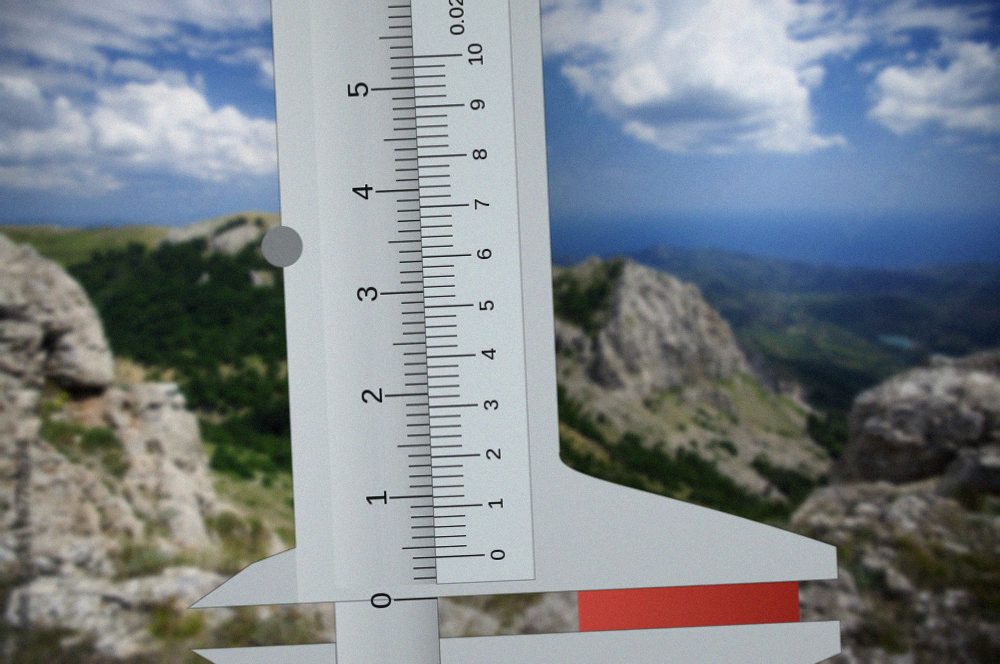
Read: 4.0 (mm)
